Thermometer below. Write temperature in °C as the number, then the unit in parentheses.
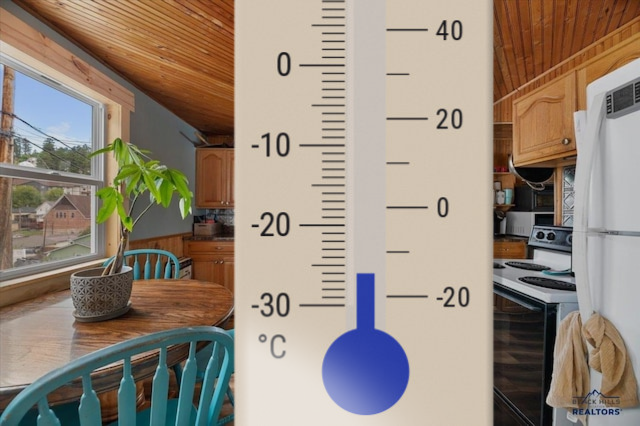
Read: -26 (°C)
